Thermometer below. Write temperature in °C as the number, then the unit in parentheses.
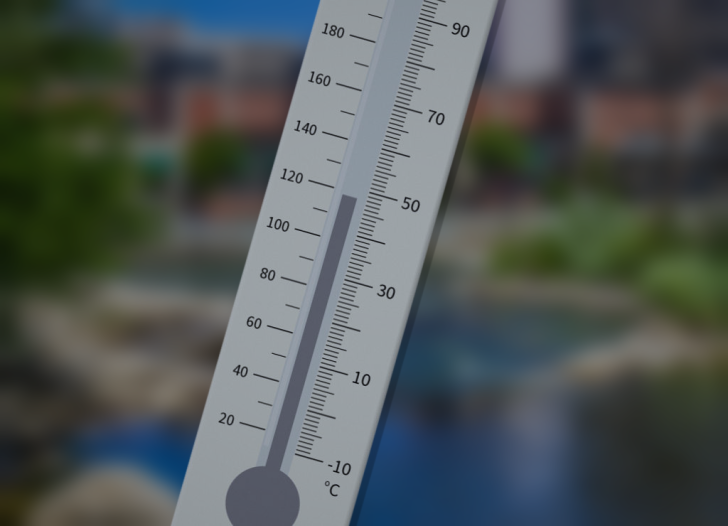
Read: 48 (°C)
